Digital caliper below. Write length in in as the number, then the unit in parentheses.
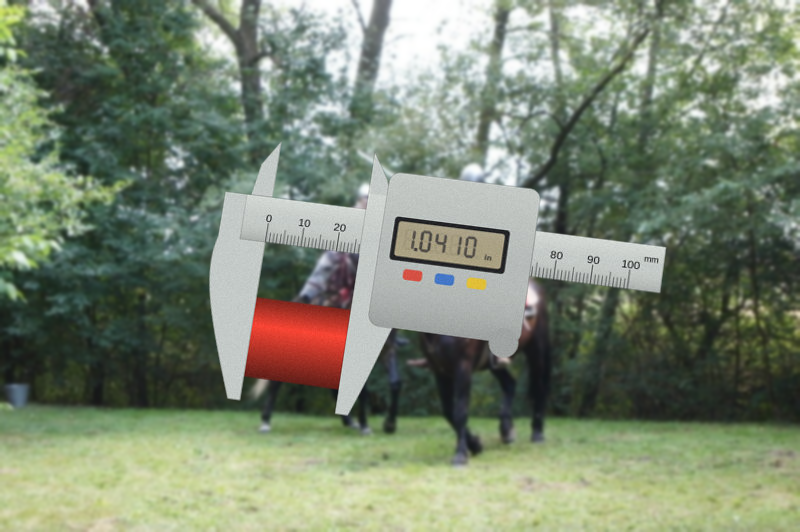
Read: 1.0410 (in)
